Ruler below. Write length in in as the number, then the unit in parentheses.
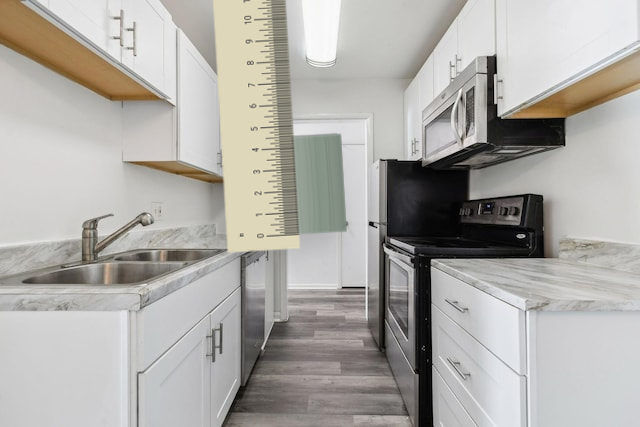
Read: 4.5 (in)
